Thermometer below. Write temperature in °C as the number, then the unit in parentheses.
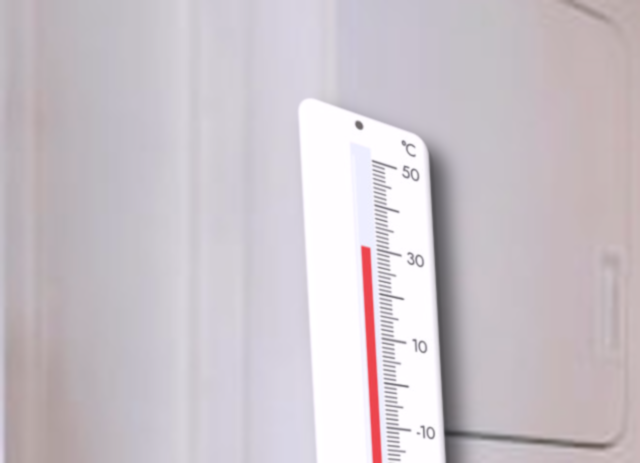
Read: 30 (°C)
